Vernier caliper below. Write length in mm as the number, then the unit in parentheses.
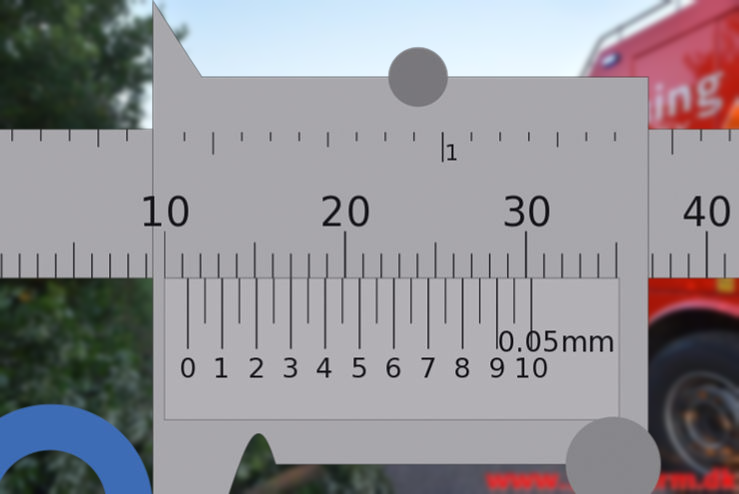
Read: 11.3 (mm)
